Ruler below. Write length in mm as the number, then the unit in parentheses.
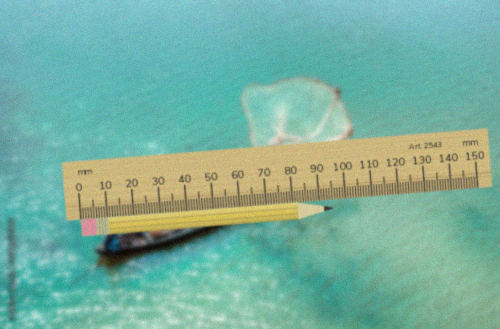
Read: 95 (mm)
